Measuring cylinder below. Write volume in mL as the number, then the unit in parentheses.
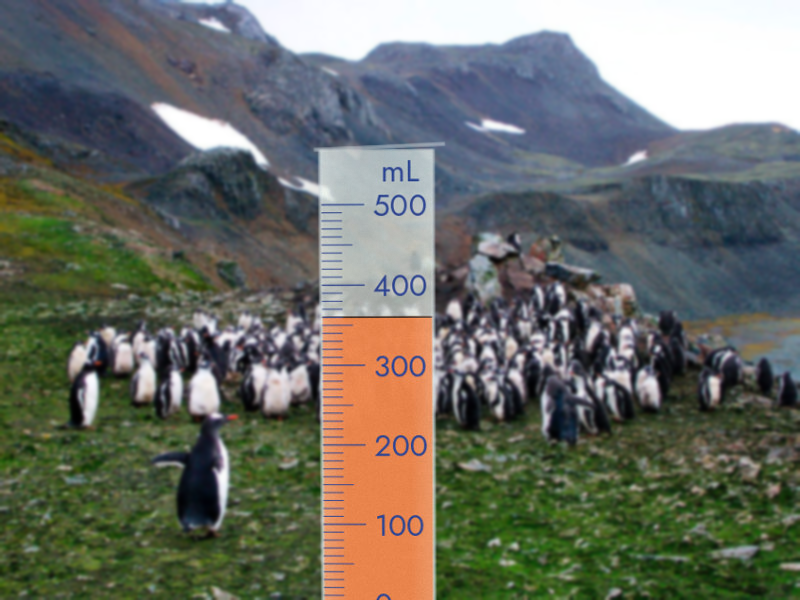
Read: 360 (mL)
